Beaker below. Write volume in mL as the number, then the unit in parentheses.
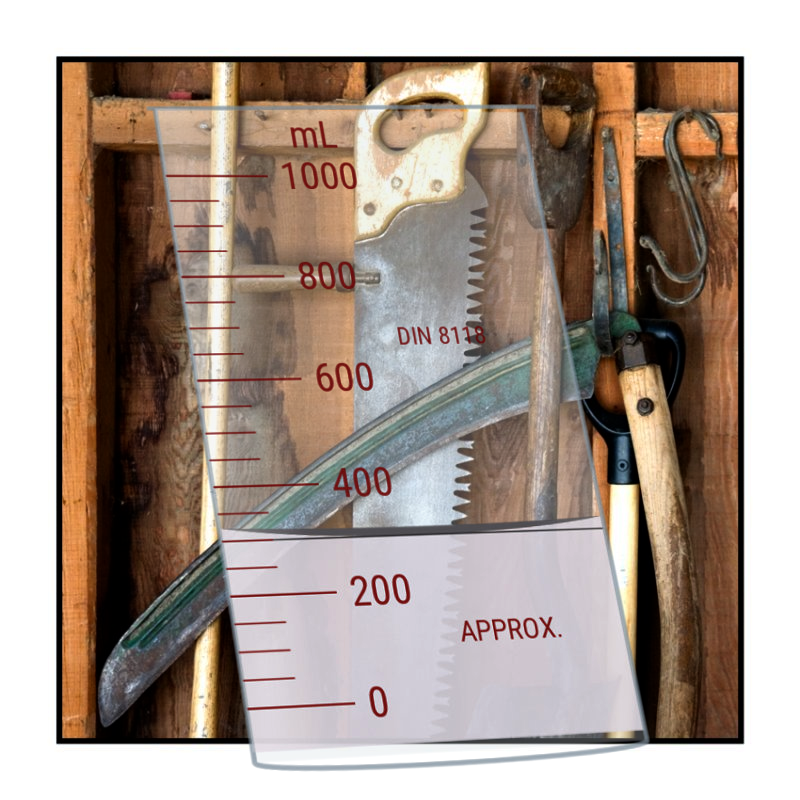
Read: 300 (mL)
